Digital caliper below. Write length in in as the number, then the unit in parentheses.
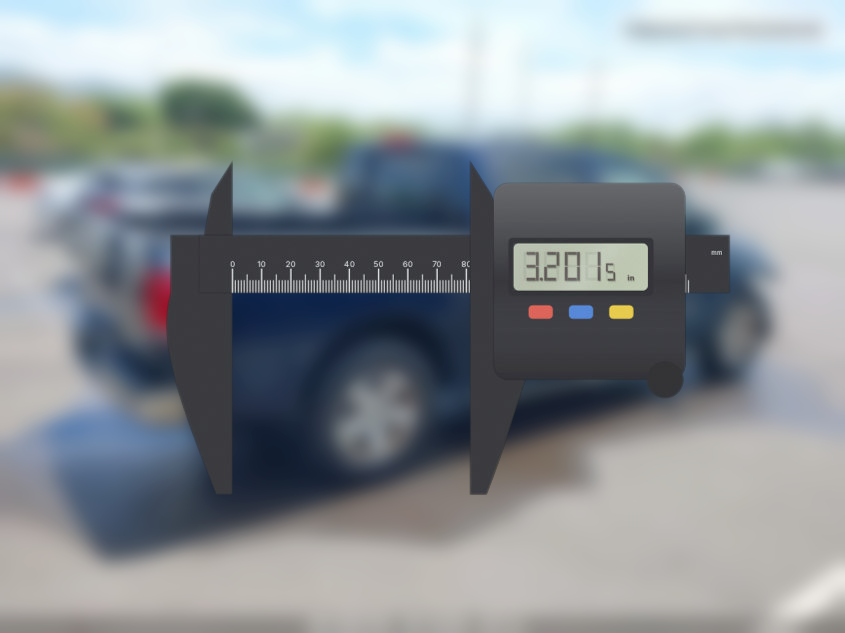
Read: 3.2015 (in)
